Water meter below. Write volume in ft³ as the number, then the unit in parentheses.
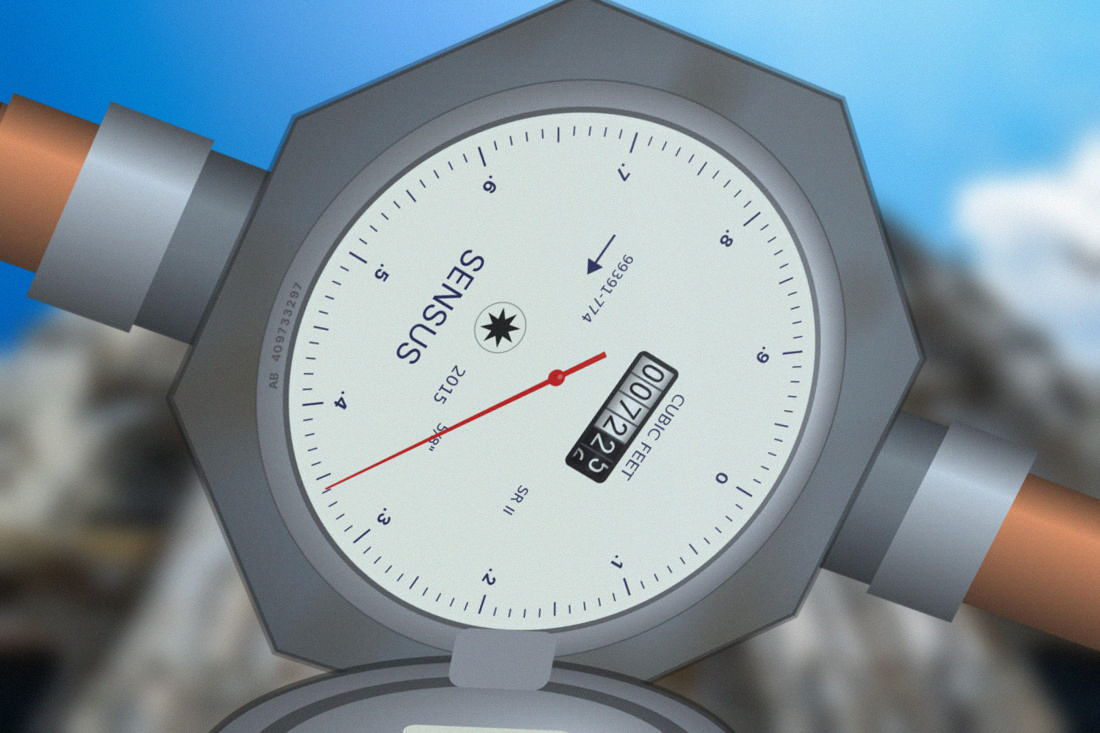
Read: 7225.34 (ft³)
